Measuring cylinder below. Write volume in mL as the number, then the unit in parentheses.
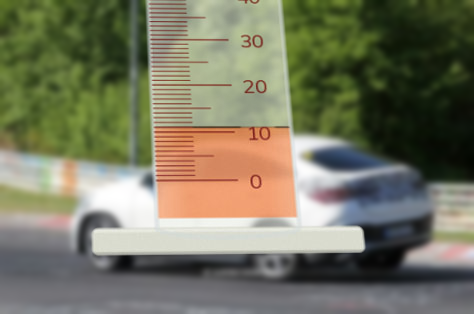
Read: 11 (mL)
